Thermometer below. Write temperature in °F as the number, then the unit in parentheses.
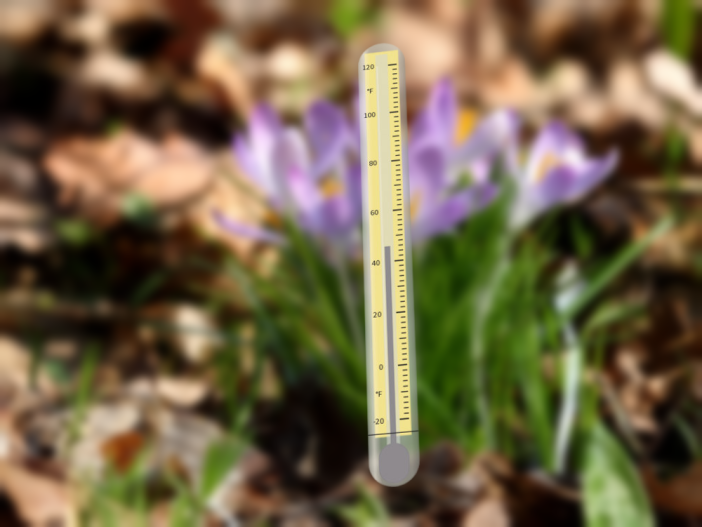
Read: 46 (°F)
